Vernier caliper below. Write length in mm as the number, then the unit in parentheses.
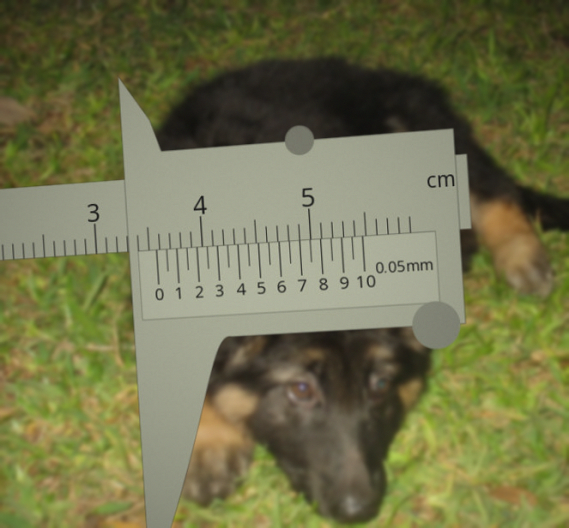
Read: 35.7 (mm)
